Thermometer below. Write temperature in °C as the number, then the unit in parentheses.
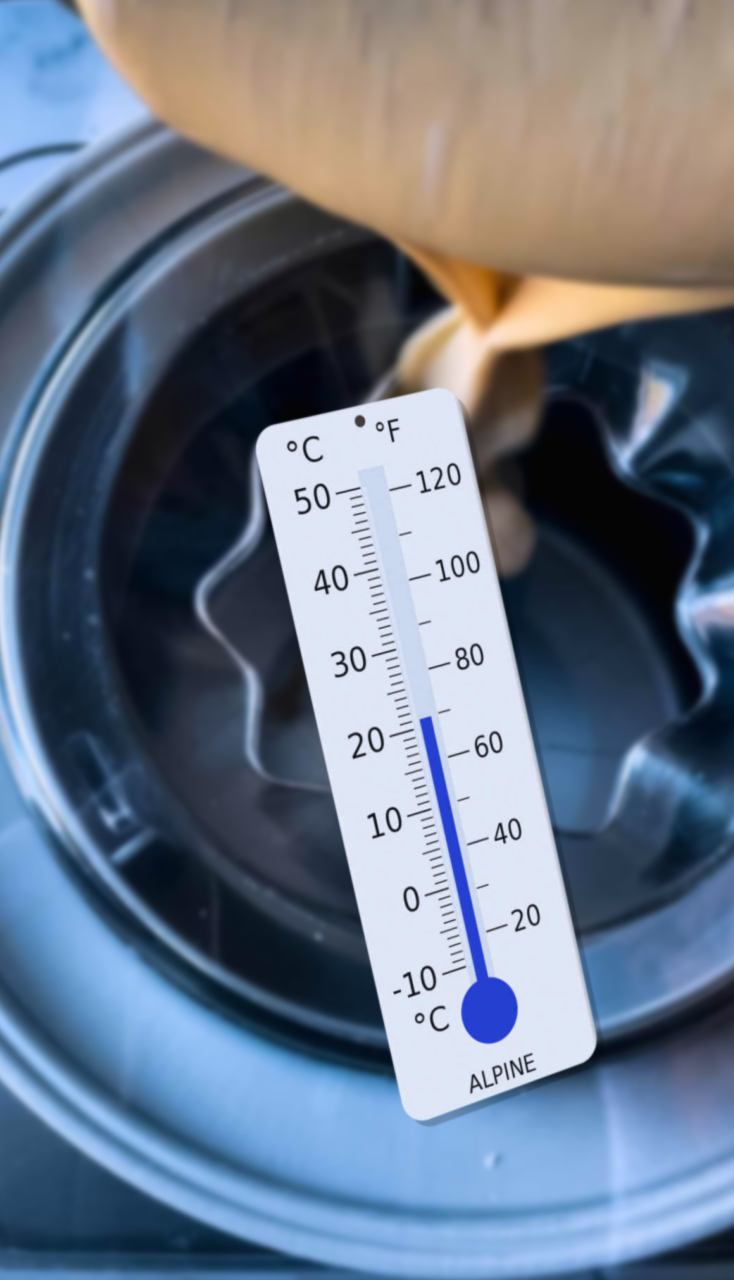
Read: 21 (°C)
